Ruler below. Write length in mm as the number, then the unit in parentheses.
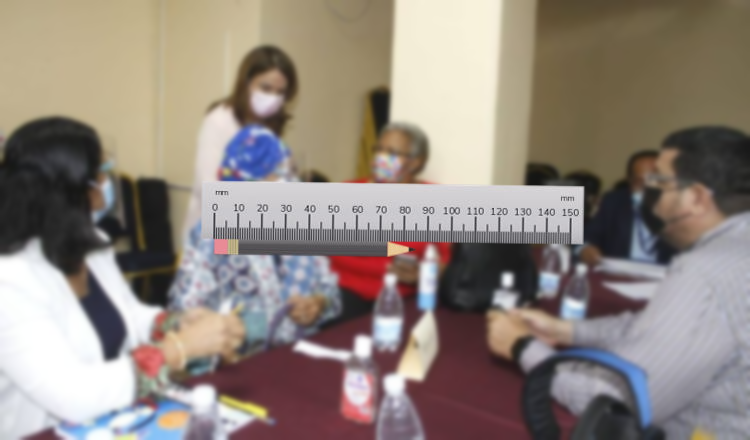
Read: 85 (mm)
